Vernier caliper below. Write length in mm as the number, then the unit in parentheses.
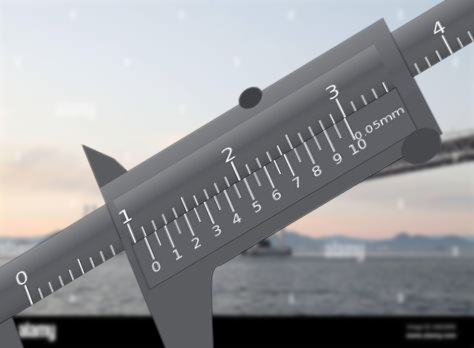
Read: 10.9 (mm)
